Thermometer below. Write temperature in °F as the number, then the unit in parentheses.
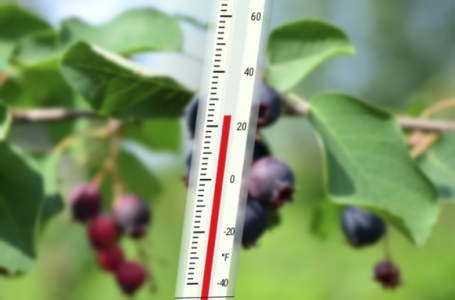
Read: 24 (°F)
